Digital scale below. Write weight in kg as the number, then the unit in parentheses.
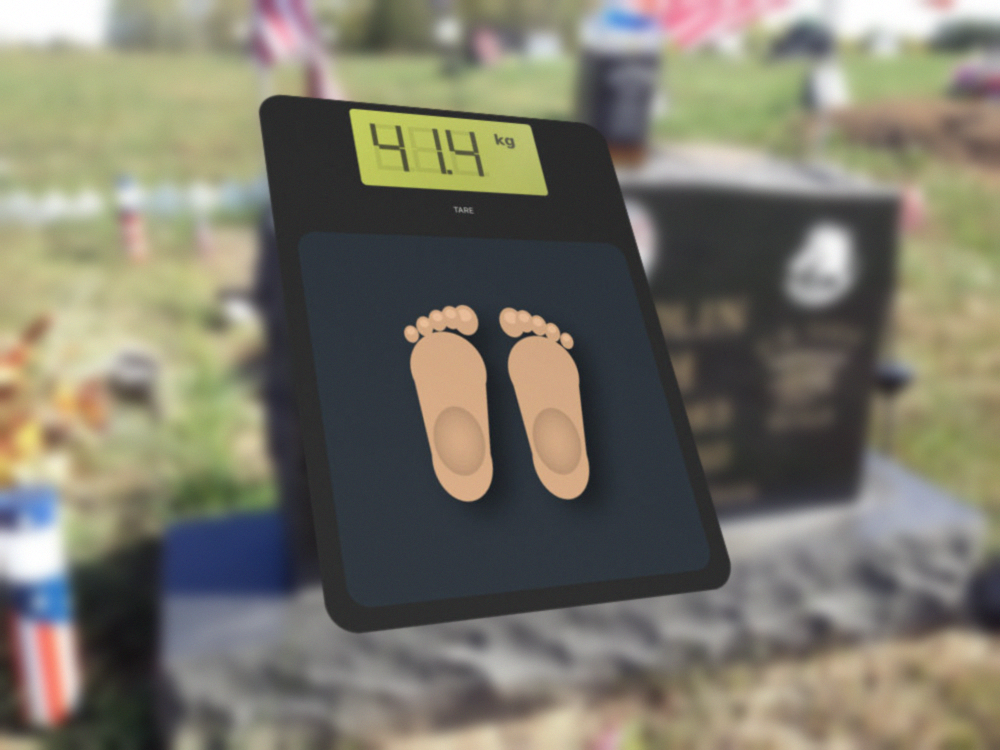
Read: 41.4 (kg)
